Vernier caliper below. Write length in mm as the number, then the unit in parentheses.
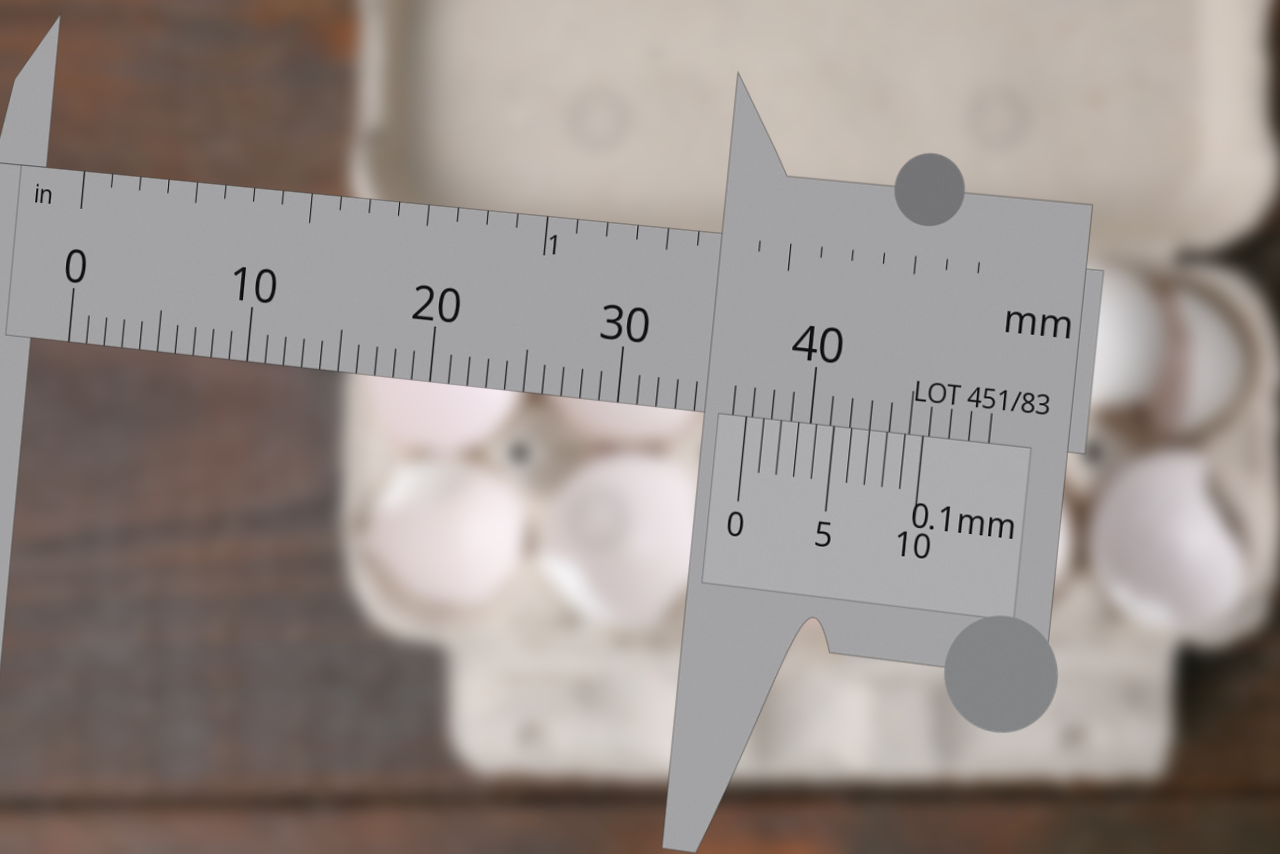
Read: 36.7 (mm)
